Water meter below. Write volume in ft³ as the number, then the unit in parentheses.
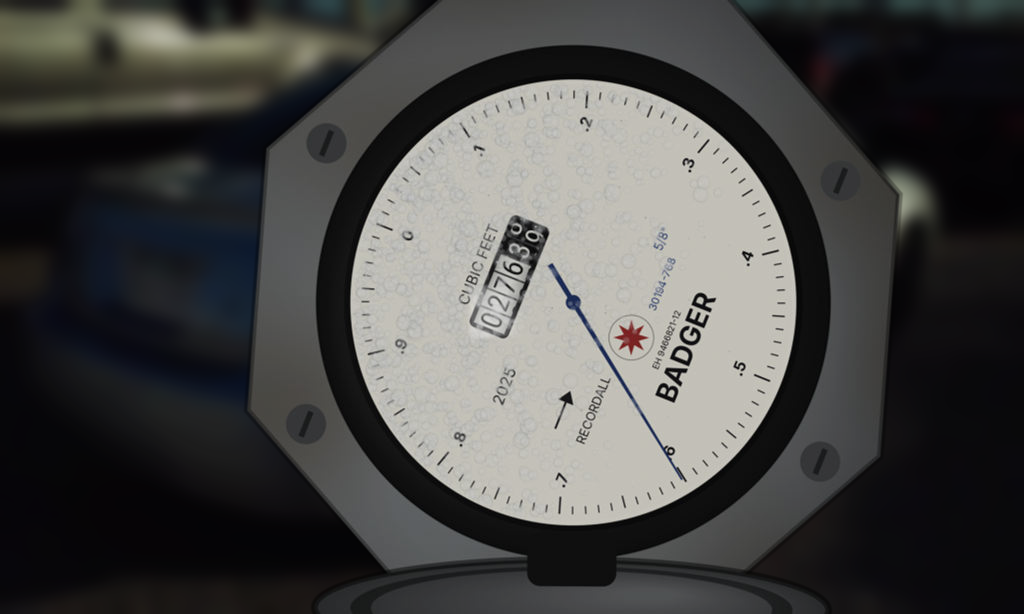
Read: 27638.60 (ft³)
